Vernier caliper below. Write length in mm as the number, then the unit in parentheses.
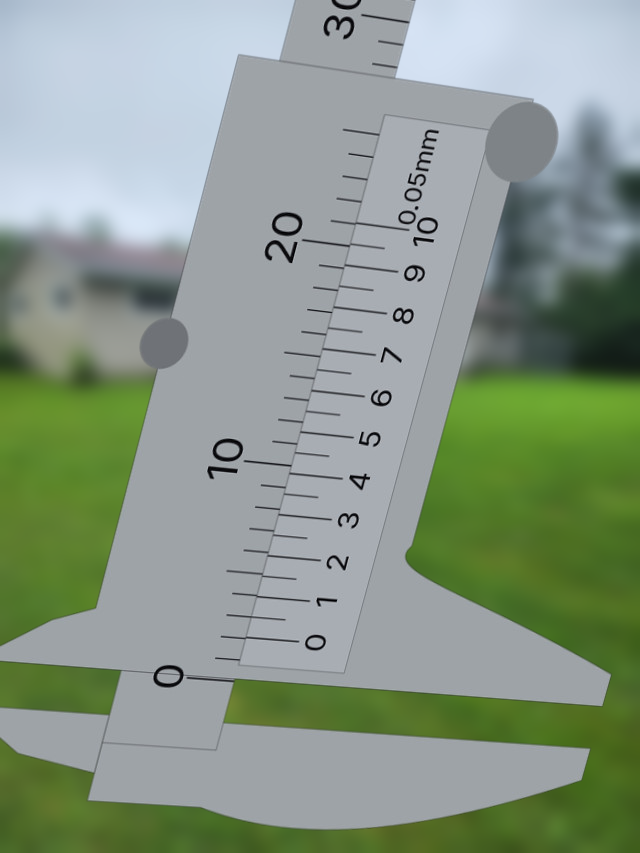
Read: 2.05 (mm)
